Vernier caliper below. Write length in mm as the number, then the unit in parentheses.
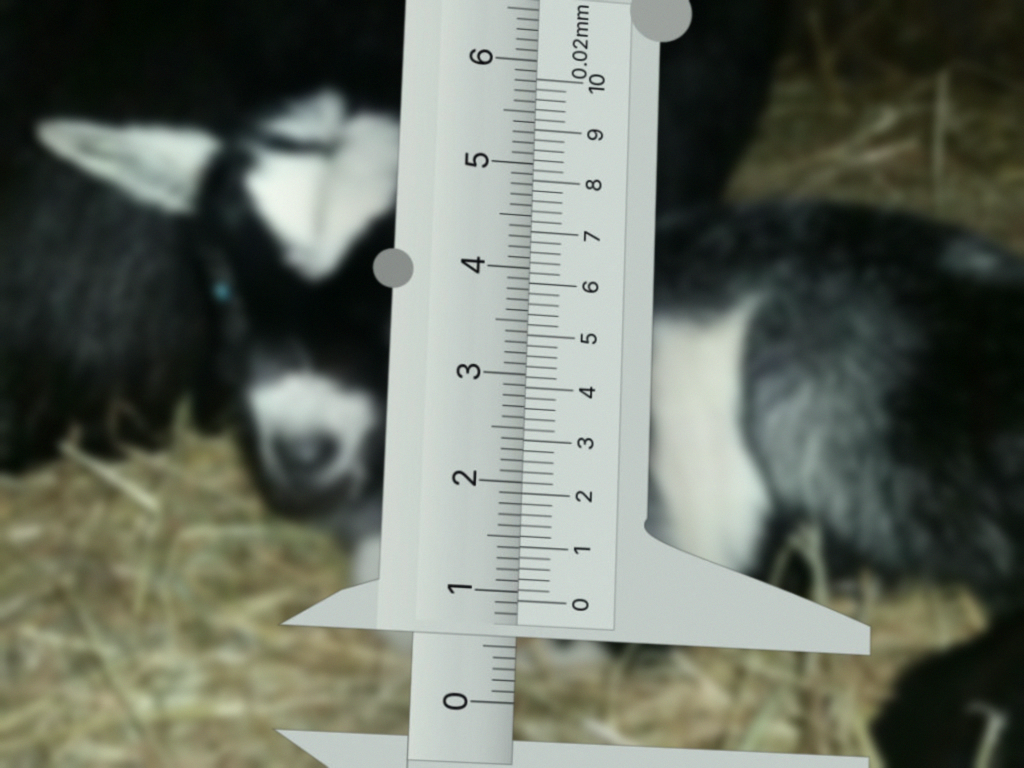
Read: 9.2 (mm)
